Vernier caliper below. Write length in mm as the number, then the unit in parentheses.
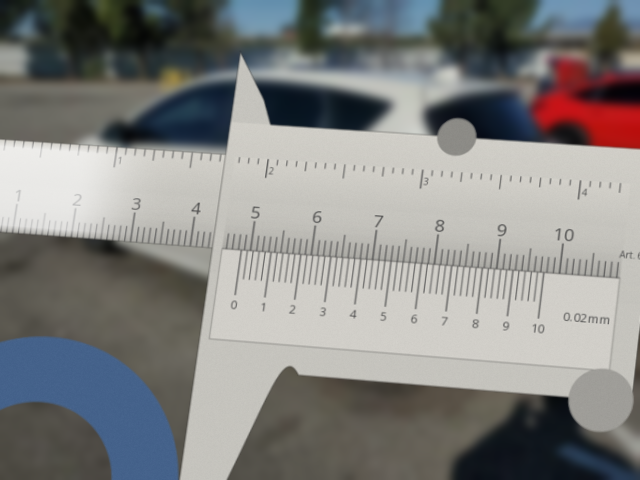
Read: 48.5 (mm)
